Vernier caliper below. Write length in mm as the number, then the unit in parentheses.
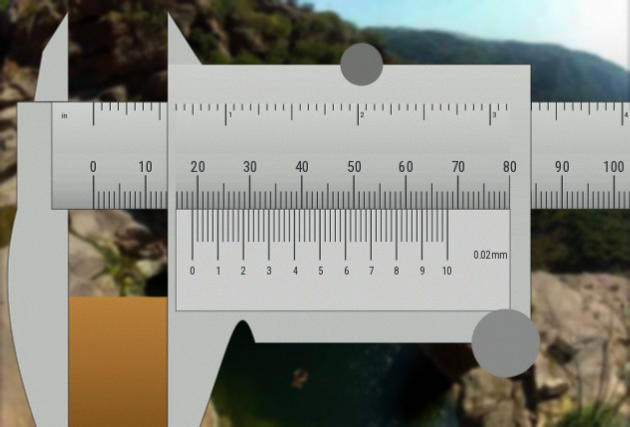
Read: 19.0 (mm)
